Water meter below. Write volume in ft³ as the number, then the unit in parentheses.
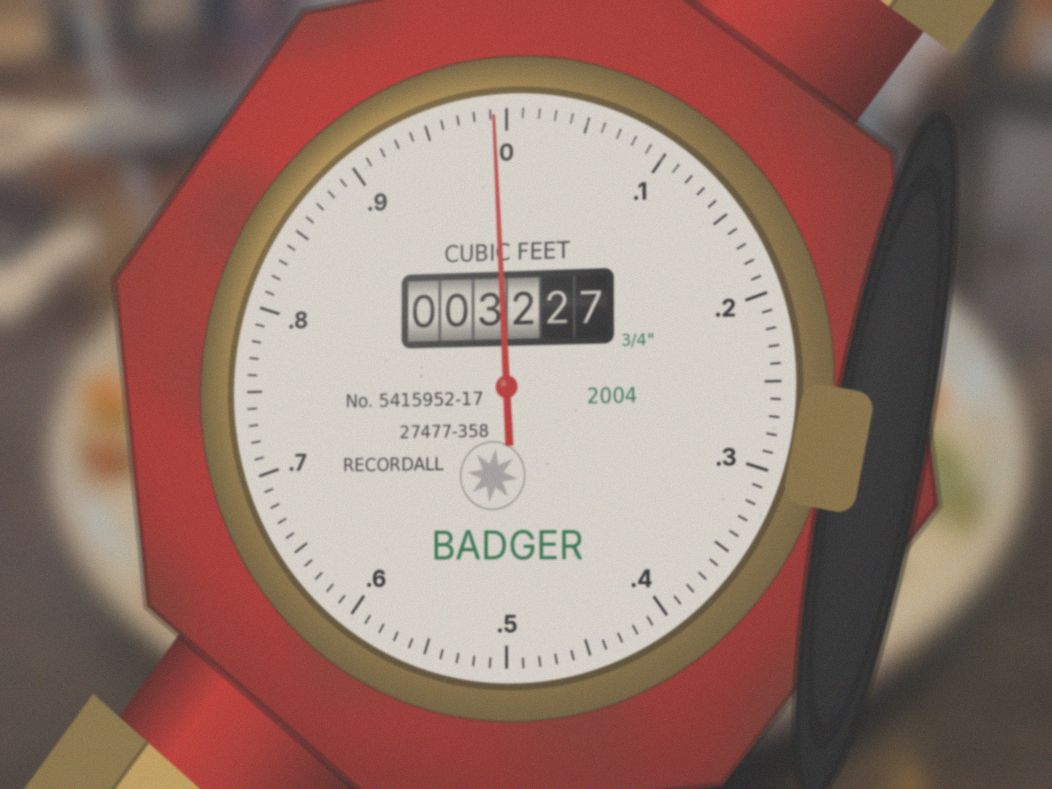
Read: 3226.99 (ft³)
